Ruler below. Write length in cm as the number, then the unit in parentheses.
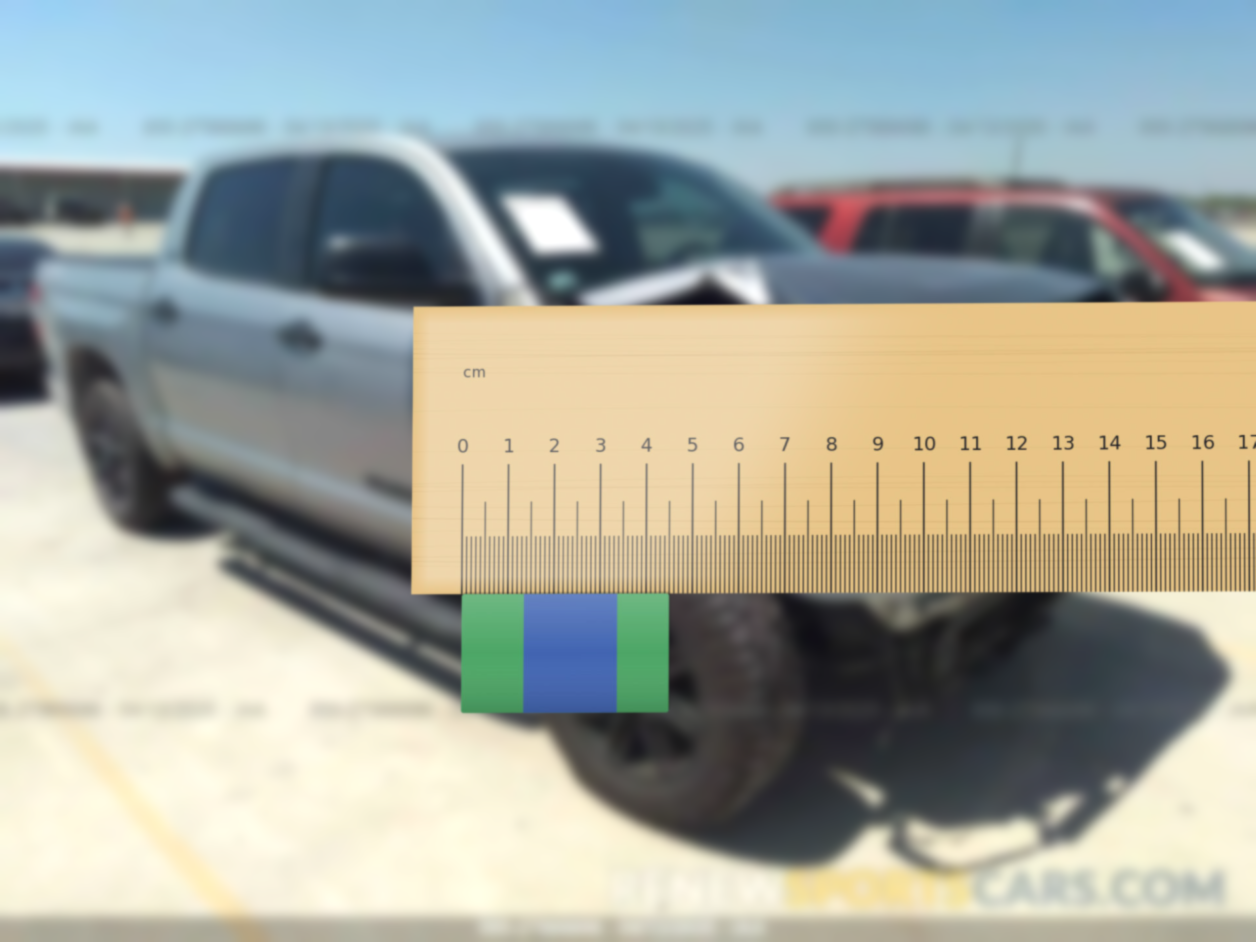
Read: 4.5 (cm)
